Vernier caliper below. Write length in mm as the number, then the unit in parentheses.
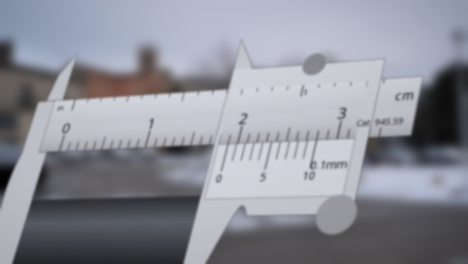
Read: 19.0 (mm)
